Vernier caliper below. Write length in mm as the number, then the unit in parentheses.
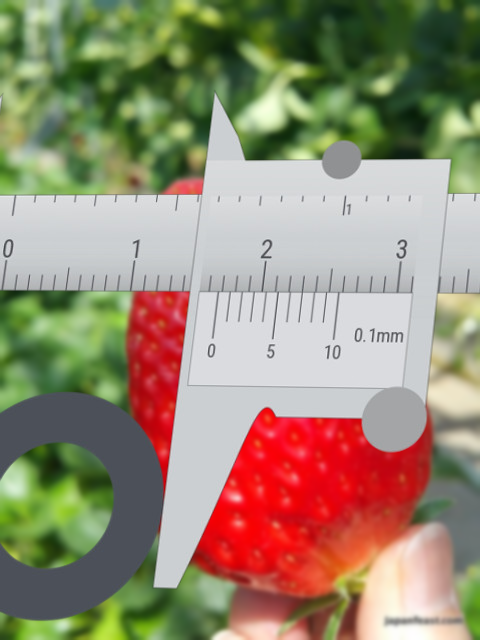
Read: 16.7 (mm)
